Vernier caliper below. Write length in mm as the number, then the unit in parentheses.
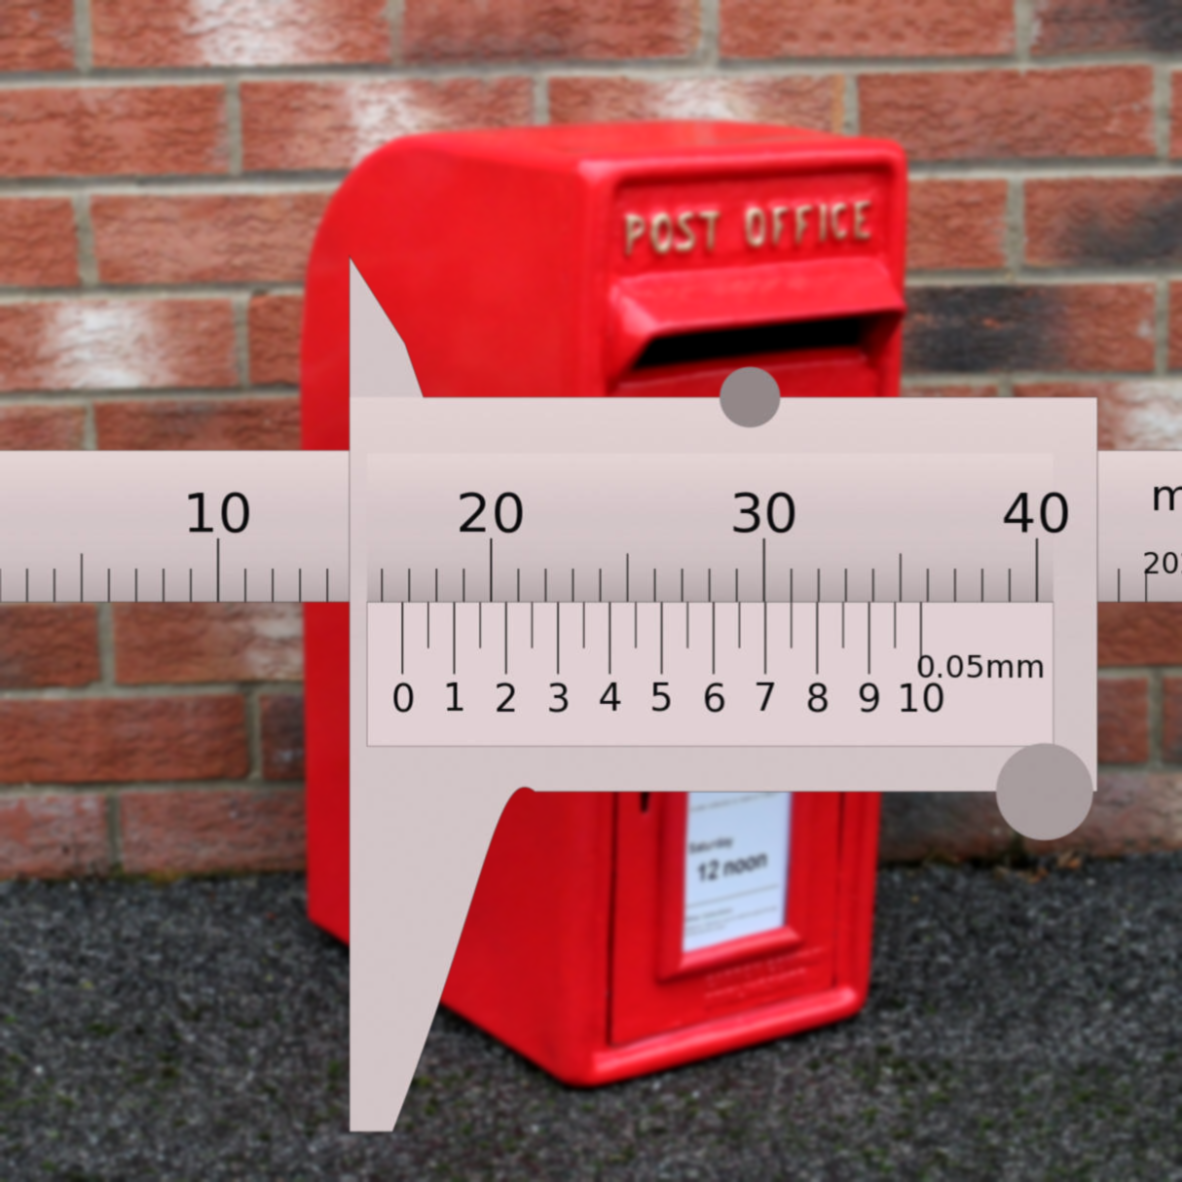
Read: 16.75 (mm)
